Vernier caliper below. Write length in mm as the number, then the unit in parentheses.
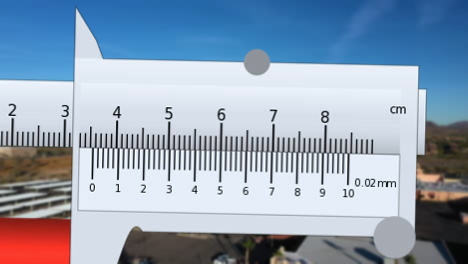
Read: 35.5 (mm)
